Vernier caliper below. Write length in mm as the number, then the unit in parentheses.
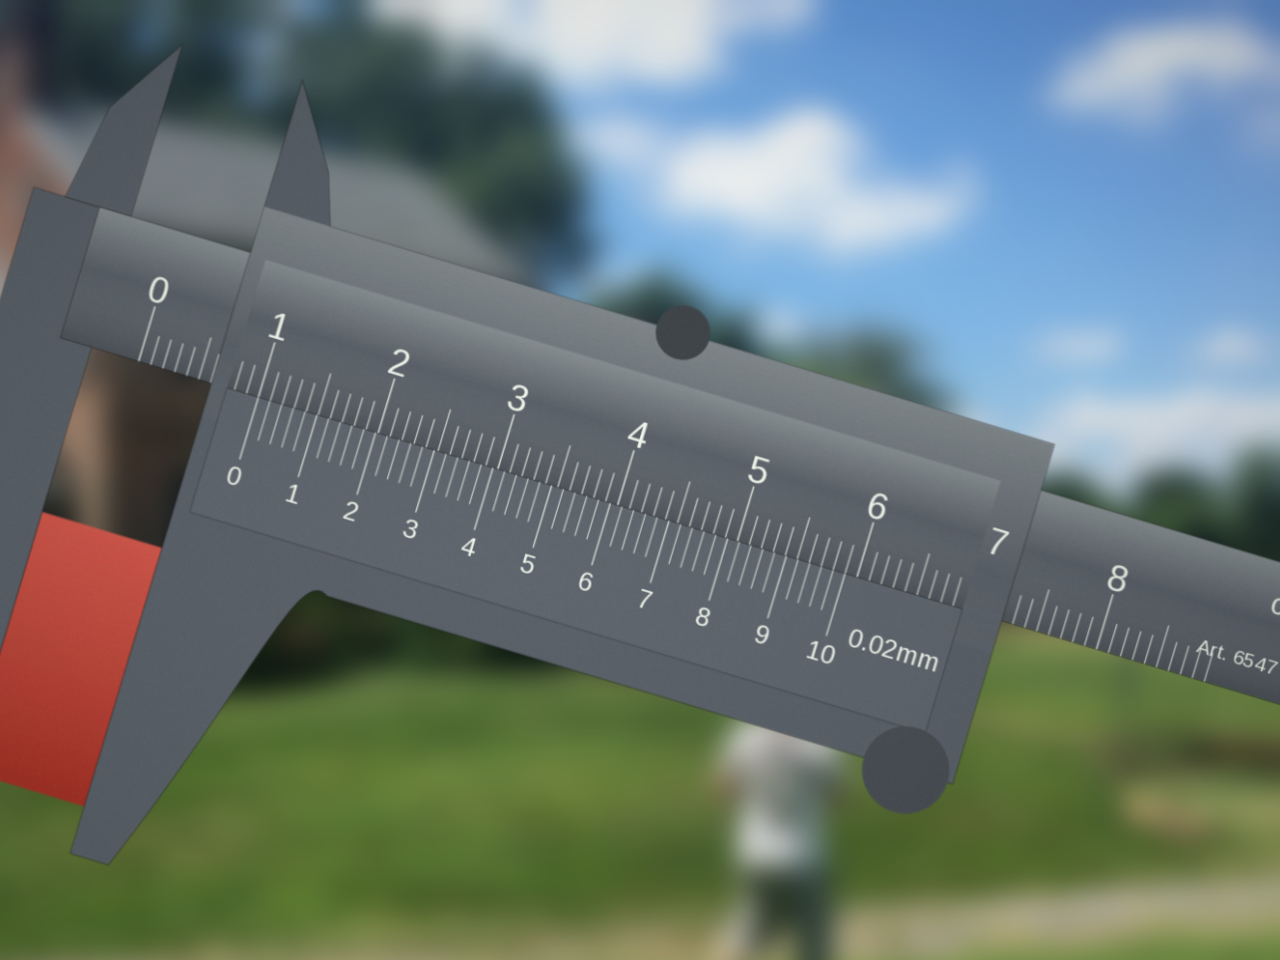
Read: 10.0 (mm)
